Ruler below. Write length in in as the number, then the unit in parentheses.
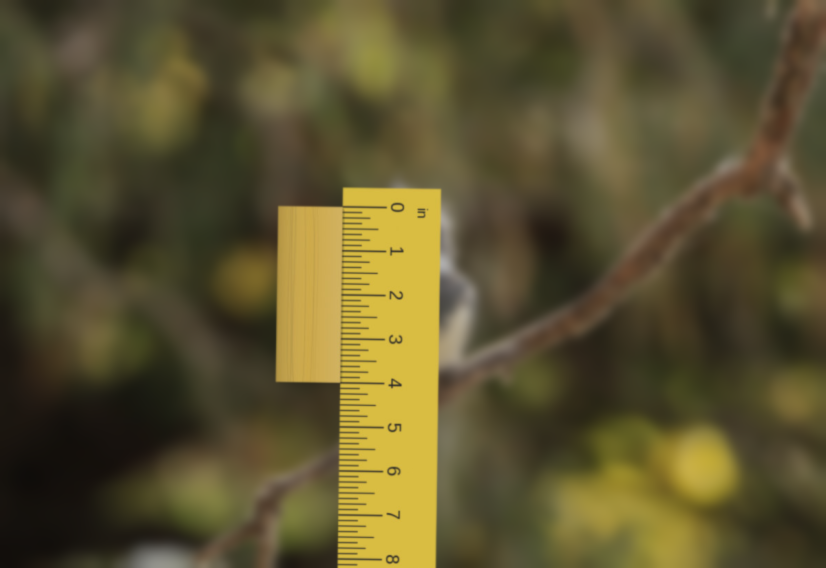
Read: 4 (in)
